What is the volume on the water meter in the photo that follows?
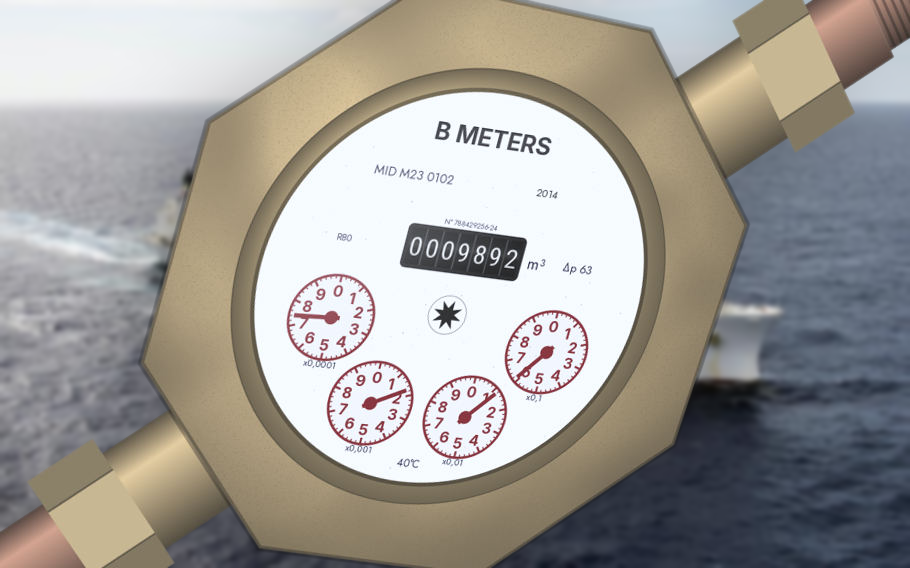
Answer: 9892.6117 m³
